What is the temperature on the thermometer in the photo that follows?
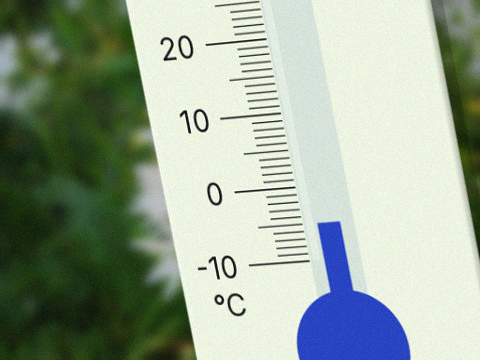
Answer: -5 °C
